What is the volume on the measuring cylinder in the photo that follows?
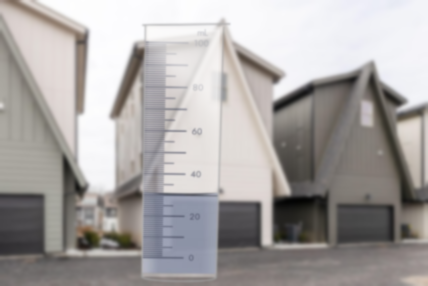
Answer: 30 mL
